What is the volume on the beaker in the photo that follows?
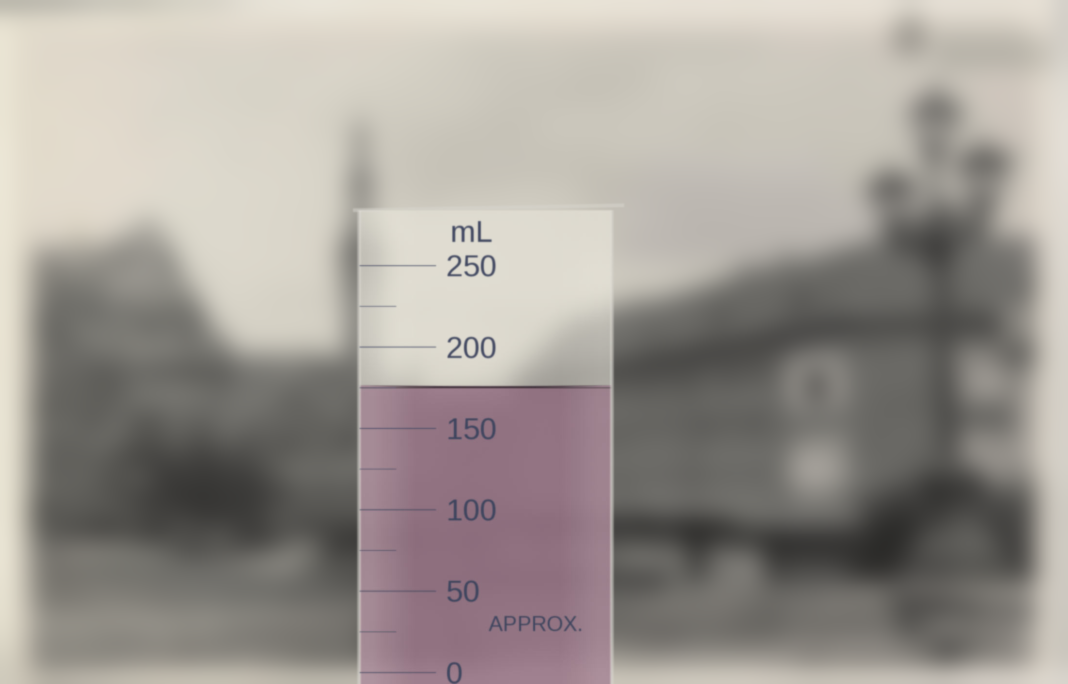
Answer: 175 mL
